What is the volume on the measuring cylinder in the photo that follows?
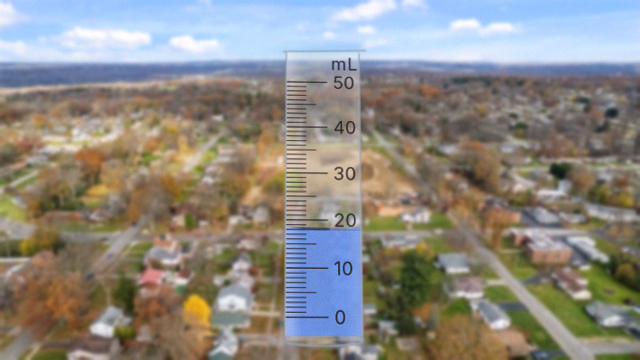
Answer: 18 mL
